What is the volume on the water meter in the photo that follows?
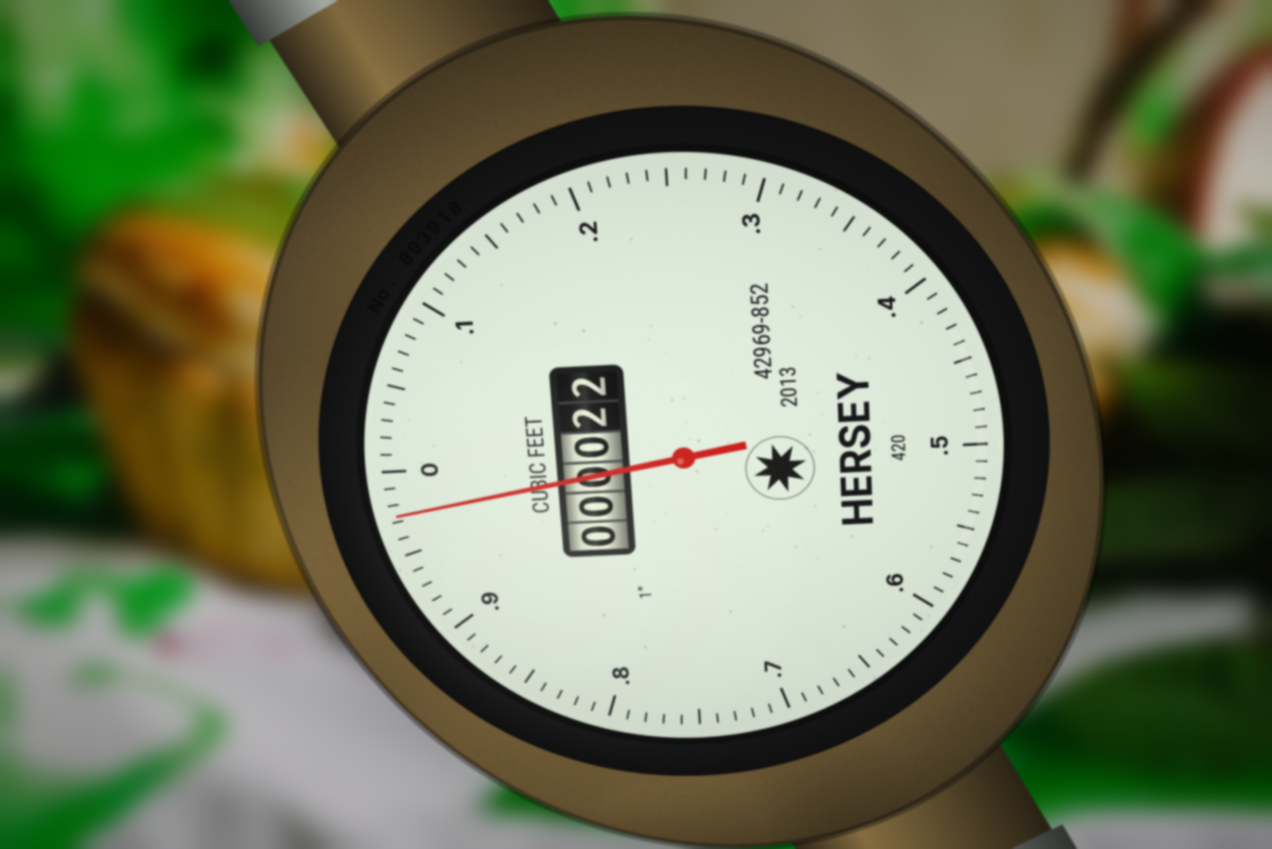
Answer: 21.97 ft³
